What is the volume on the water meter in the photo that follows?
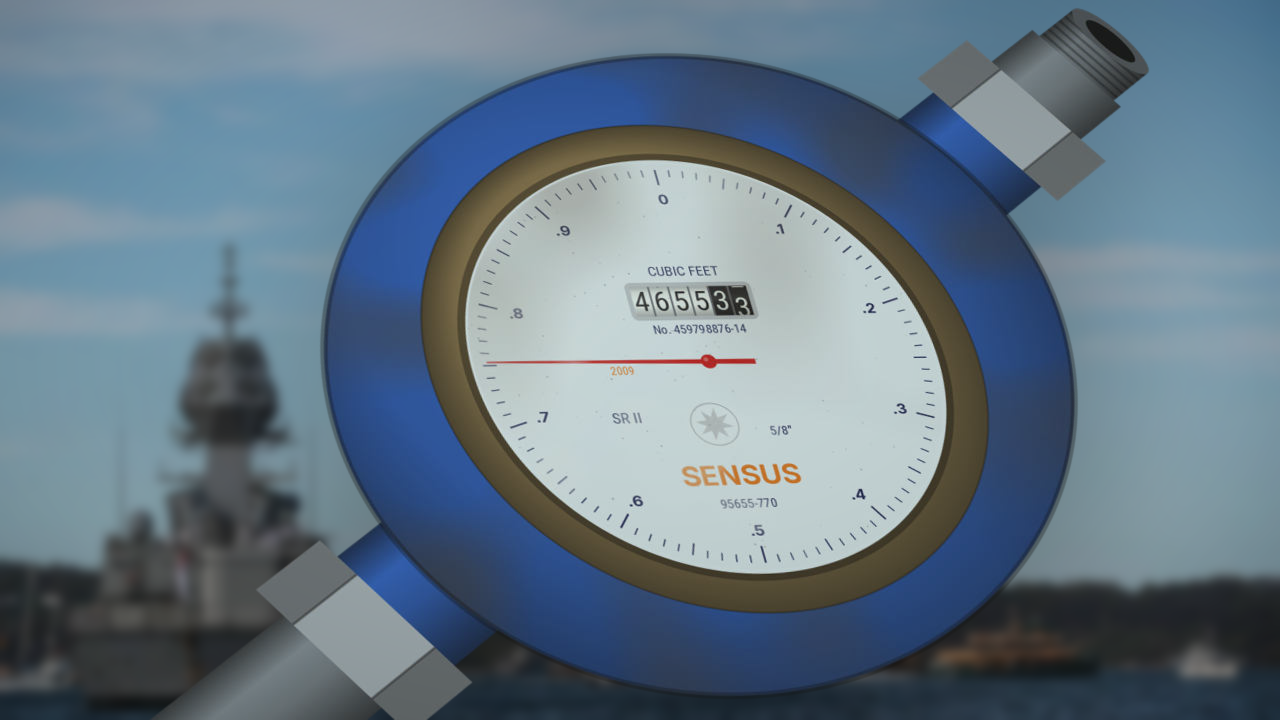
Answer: 465532.75 ft³
